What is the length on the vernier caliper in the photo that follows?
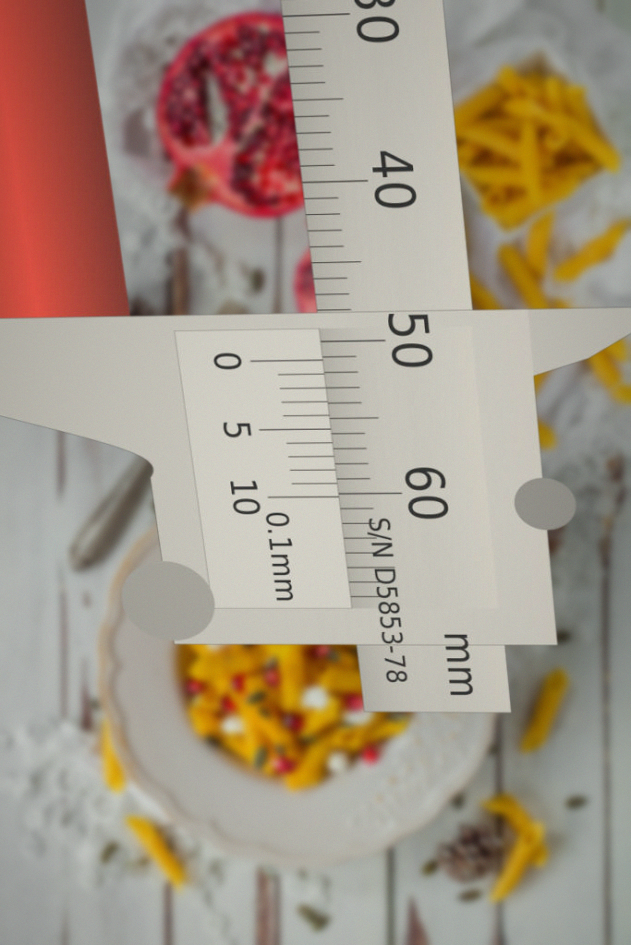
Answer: 51.2 mm
